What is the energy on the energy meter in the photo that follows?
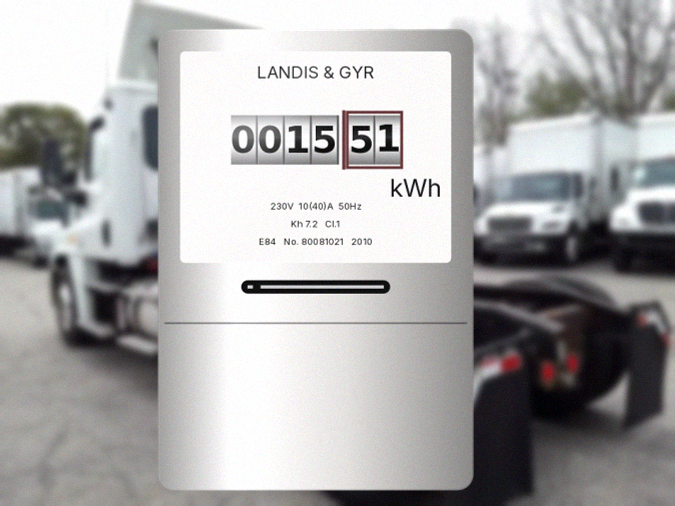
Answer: 15.51 kWh
